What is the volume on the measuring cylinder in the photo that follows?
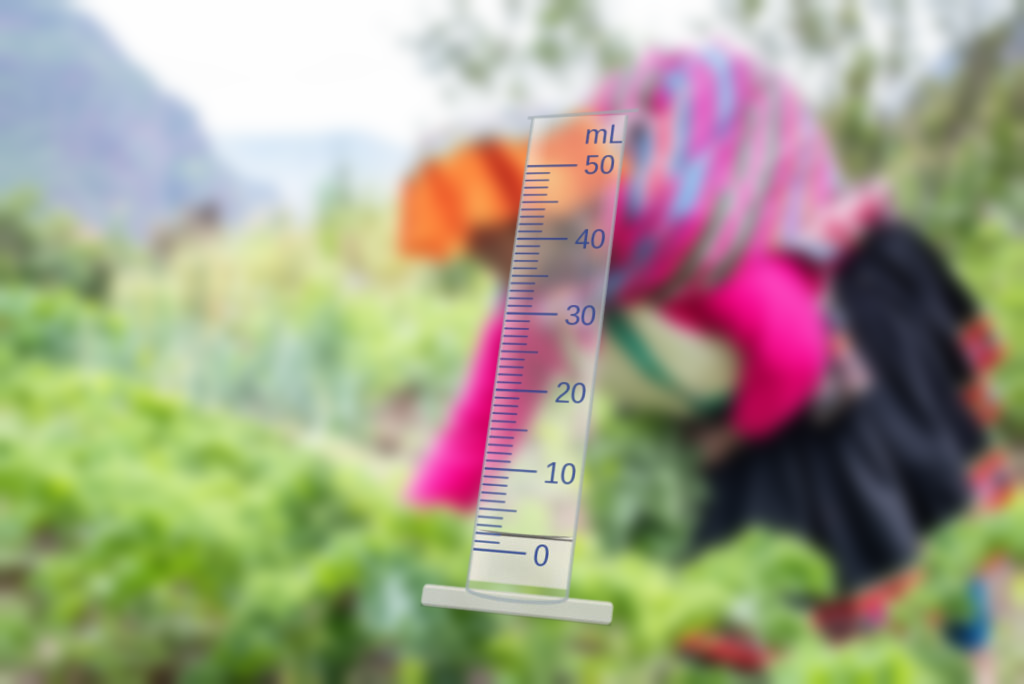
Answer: 2 mL
